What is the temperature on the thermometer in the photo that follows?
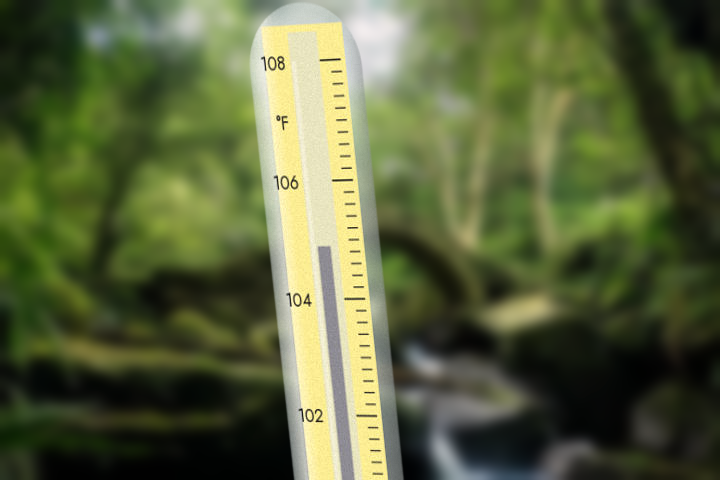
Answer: 104.9 °F
